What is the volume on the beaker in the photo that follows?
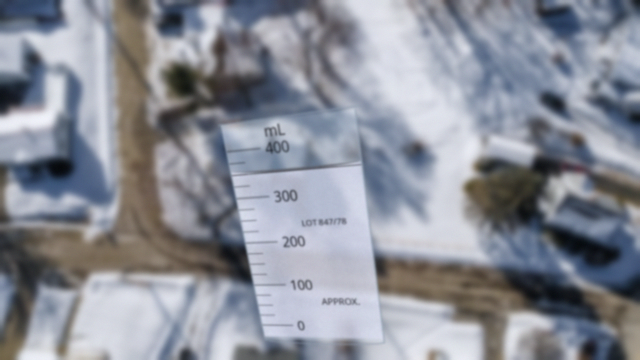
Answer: 350 mL
